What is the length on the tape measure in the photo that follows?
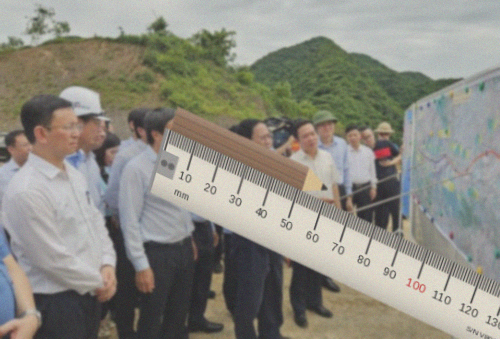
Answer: 60 mm
